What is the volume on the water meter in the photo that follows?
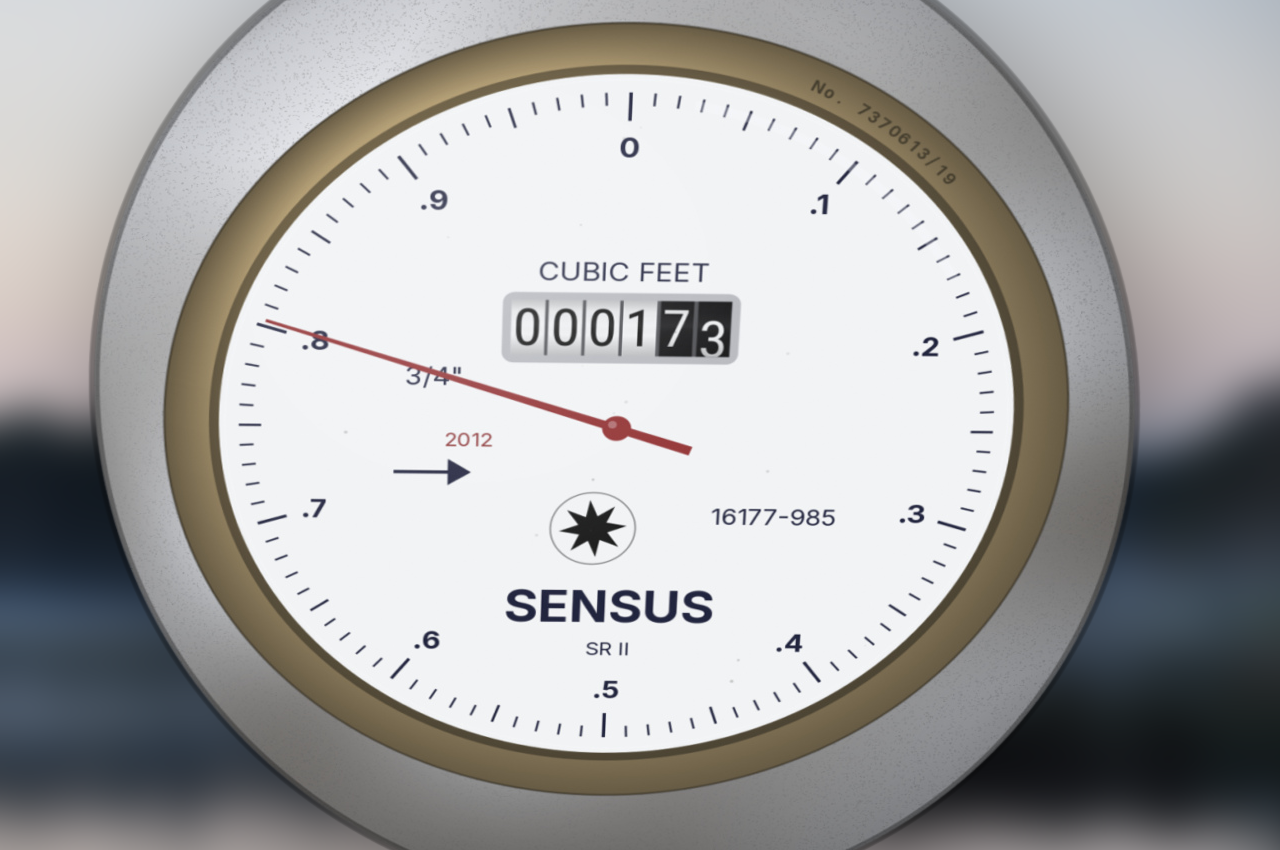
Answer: 172.80 ft³
